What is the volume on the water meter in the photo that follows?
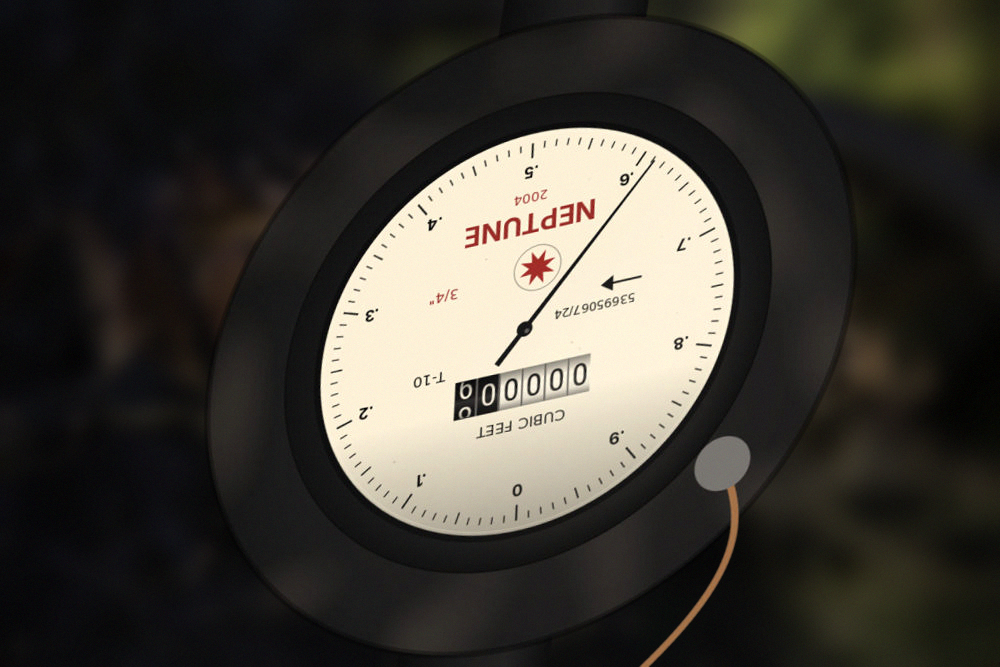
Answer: 8.61 ft³
